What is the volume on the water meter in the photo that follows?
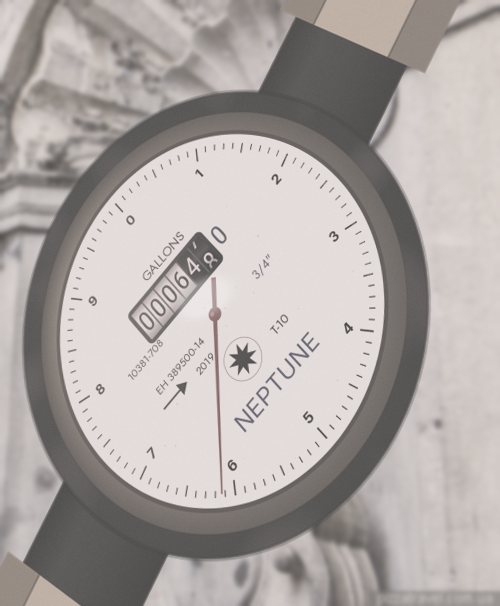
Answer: 6476.1 gal
